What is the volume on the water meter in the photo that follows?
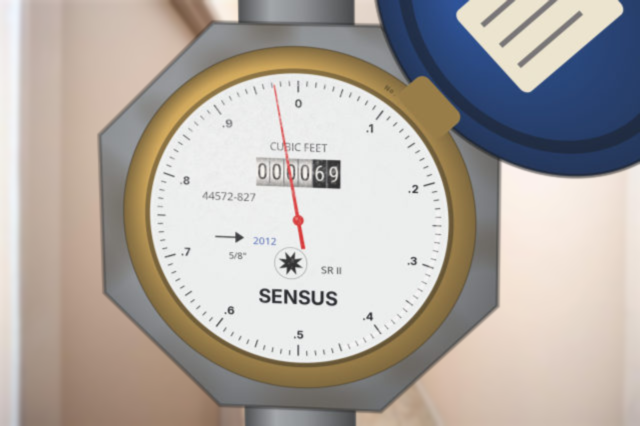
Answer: 68.97 ft³
